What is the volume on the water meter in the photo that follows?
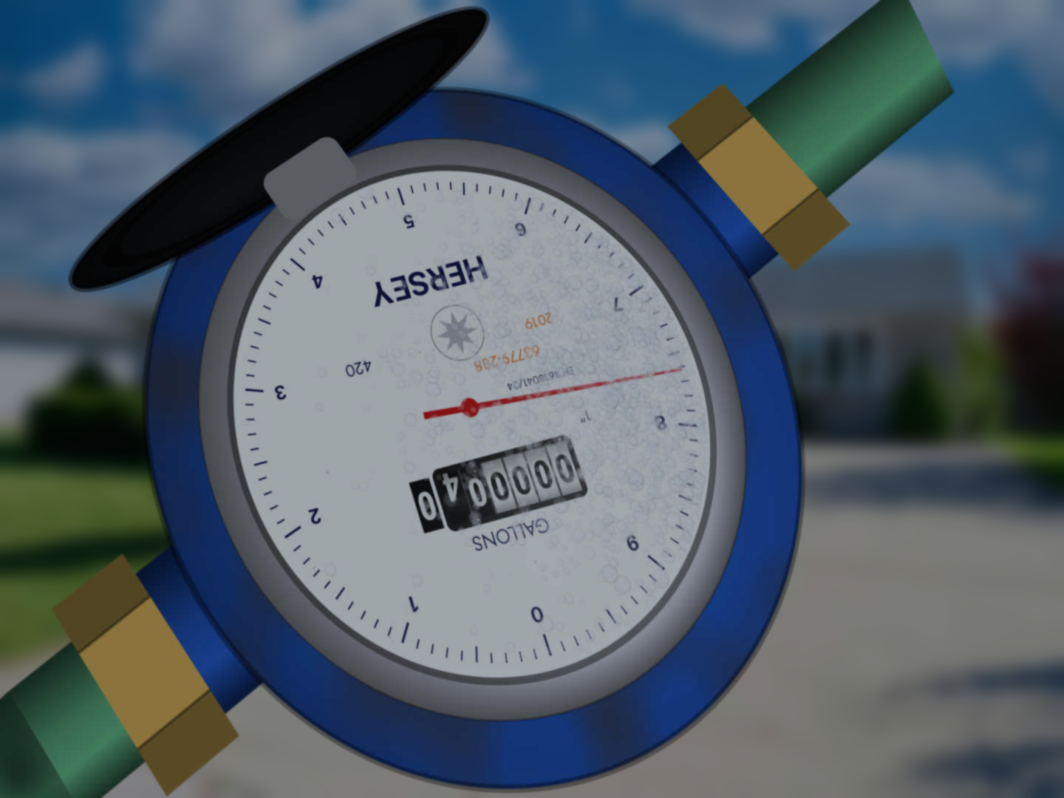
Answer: 37.6 gal
